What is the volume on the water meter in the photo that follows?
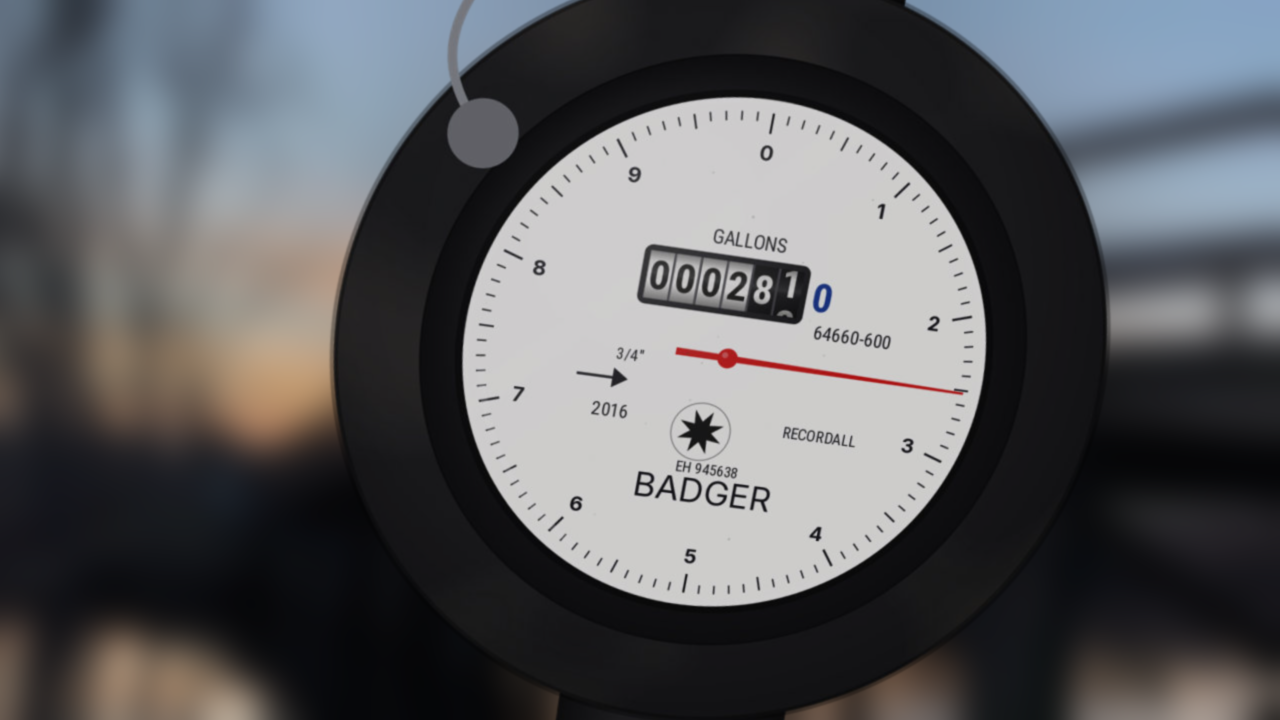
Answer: 2812.5 gal
